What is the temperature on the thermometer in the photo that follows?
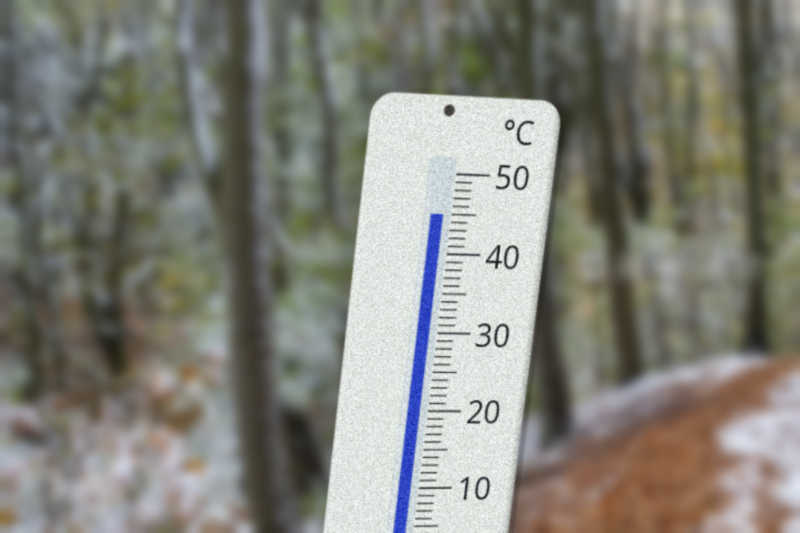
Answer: 45 °C
